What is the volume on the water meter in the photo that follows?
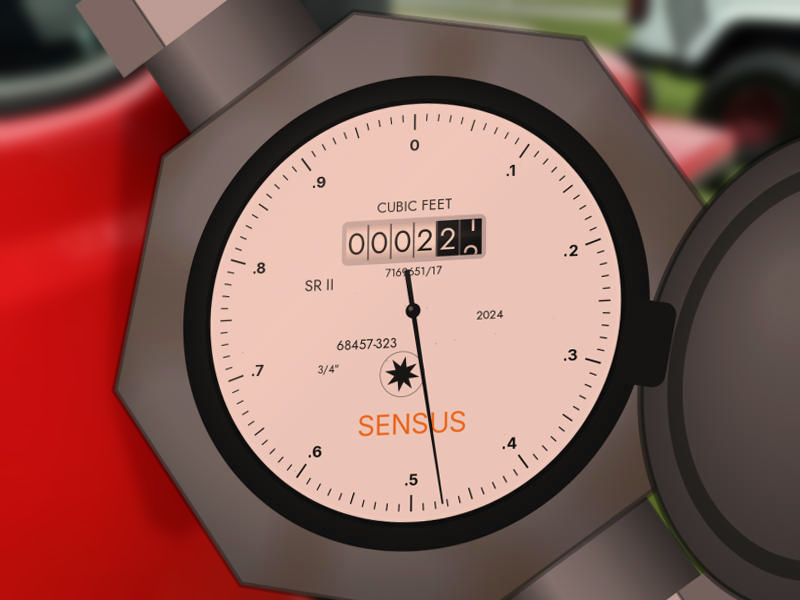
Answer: 221.47 ft³
